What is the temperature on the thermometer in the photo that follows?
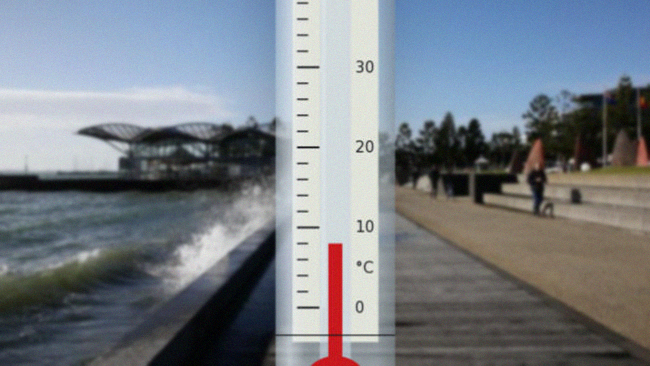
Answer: 8 °C
